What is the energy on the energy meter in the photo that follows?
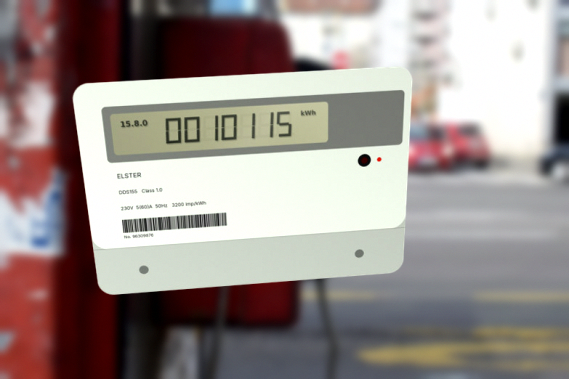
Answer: 10115 kWh
